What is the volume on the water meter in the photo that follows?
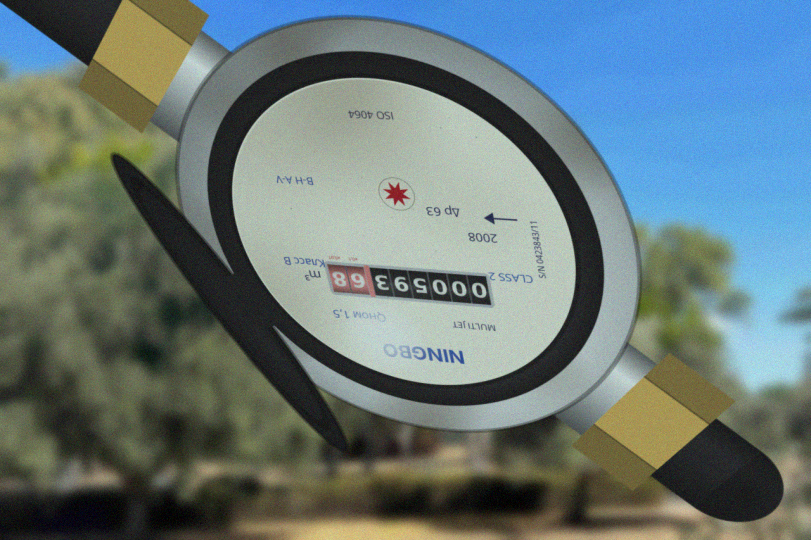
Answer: 593.68 m³
